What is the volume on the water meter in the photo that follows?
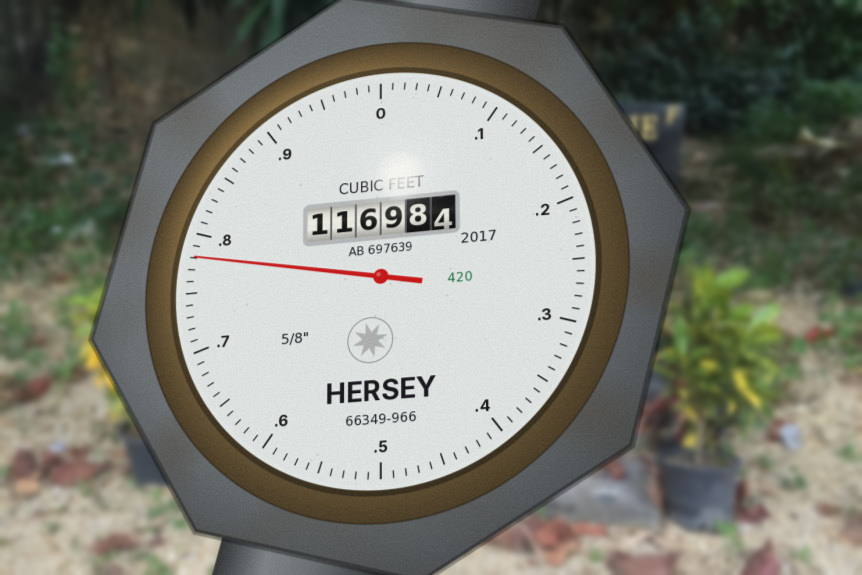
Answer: 116983.78 ft³
